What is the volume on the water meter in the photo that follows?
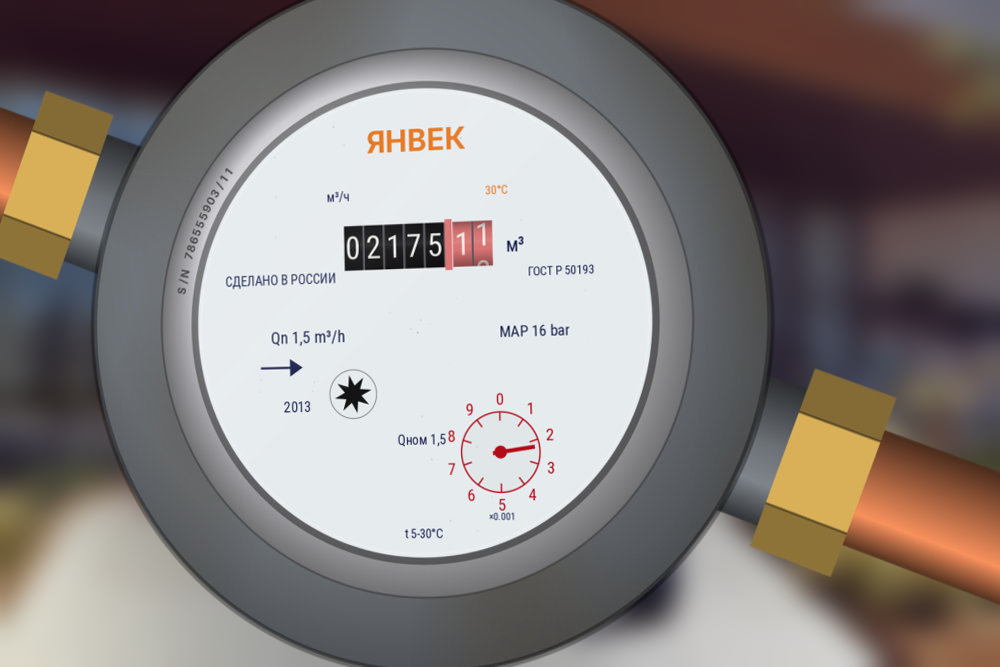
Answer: 2175.112 m³
